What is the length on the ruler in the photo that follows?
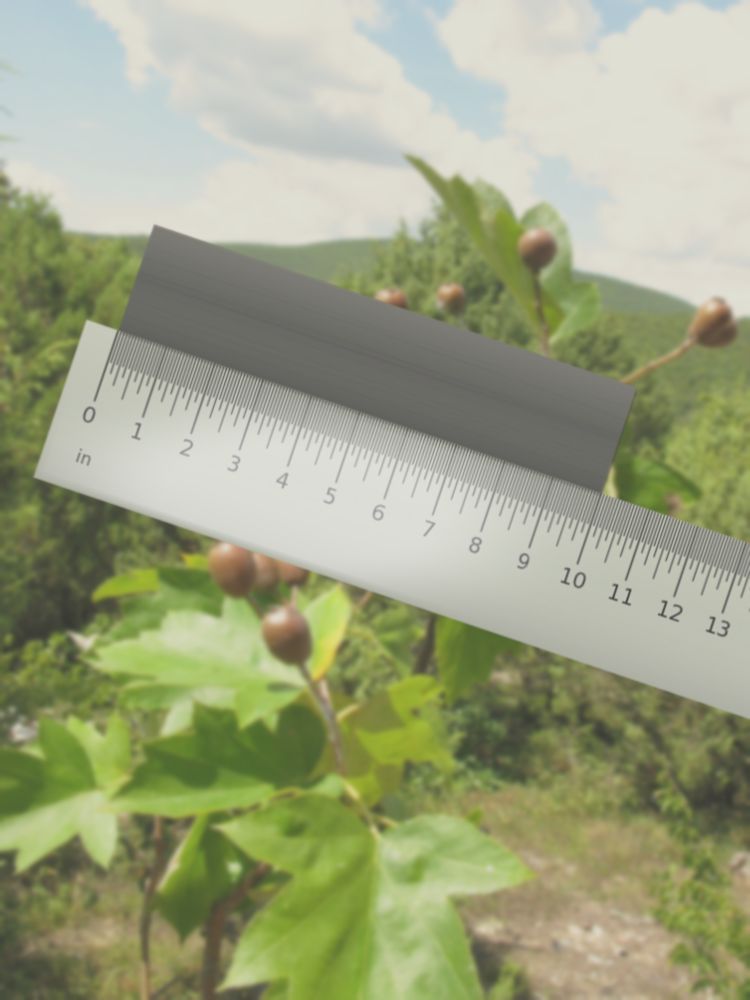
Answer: 10 in
